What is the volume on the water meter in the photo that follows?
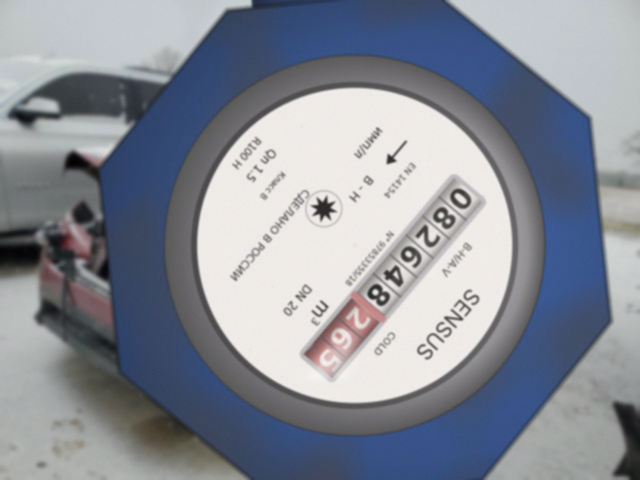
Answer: 82648.265 m³
